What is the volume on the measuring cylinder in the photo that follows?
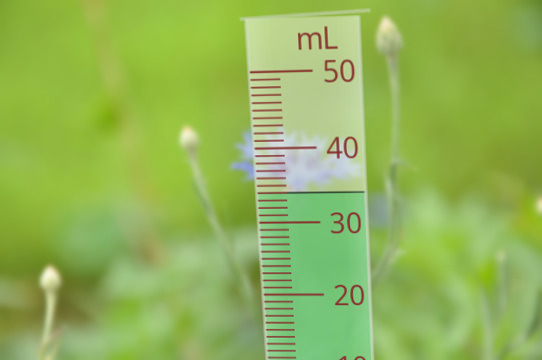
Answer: 34 mL
